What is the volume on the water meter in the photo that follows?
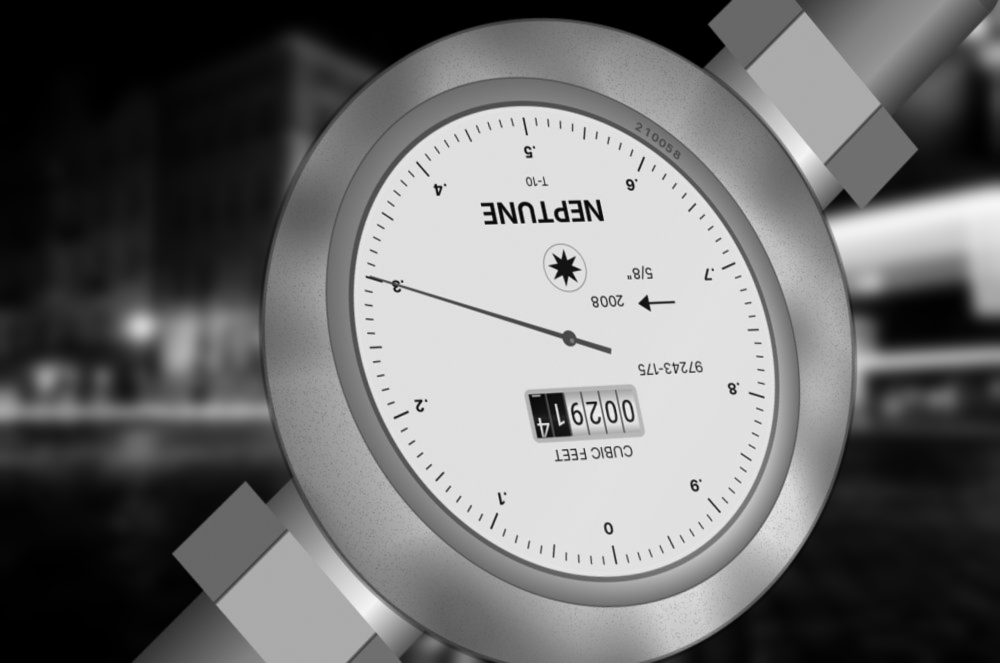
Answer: 2914.30 ft³
